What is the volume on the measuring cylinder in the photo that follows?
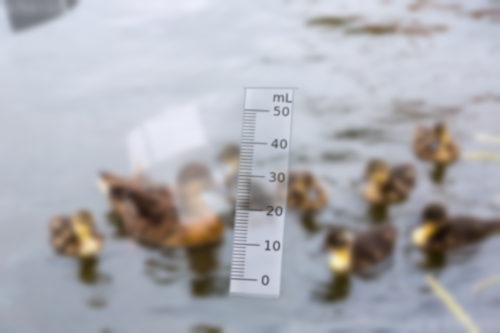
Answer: 20 mL
